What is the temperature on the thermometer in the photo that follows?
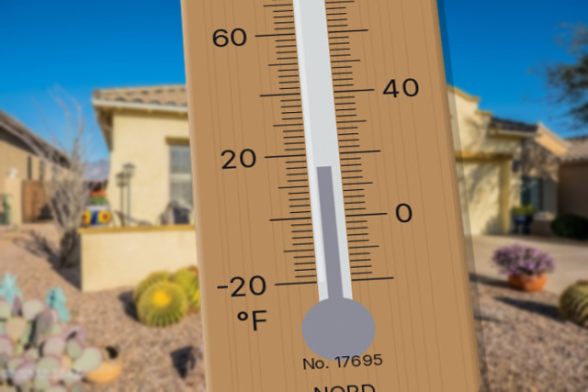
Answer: 16 °F
